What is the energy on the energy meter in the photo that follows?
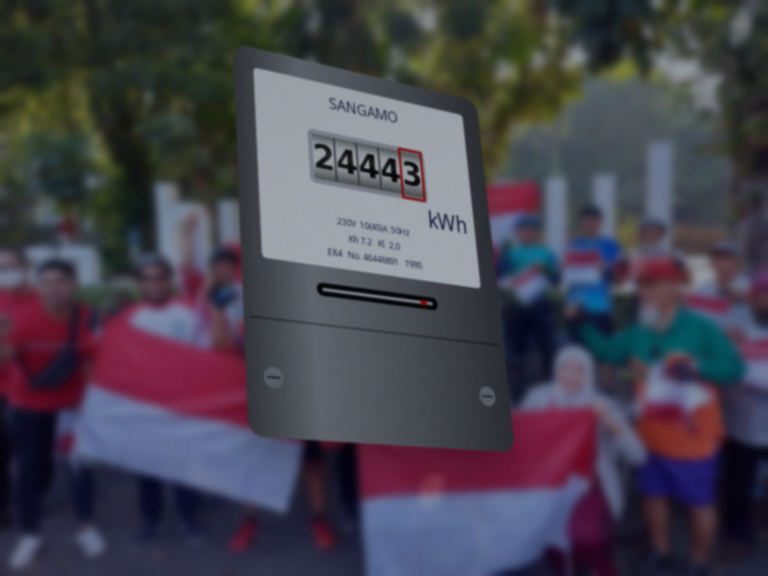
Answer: 2444.3 kWh
